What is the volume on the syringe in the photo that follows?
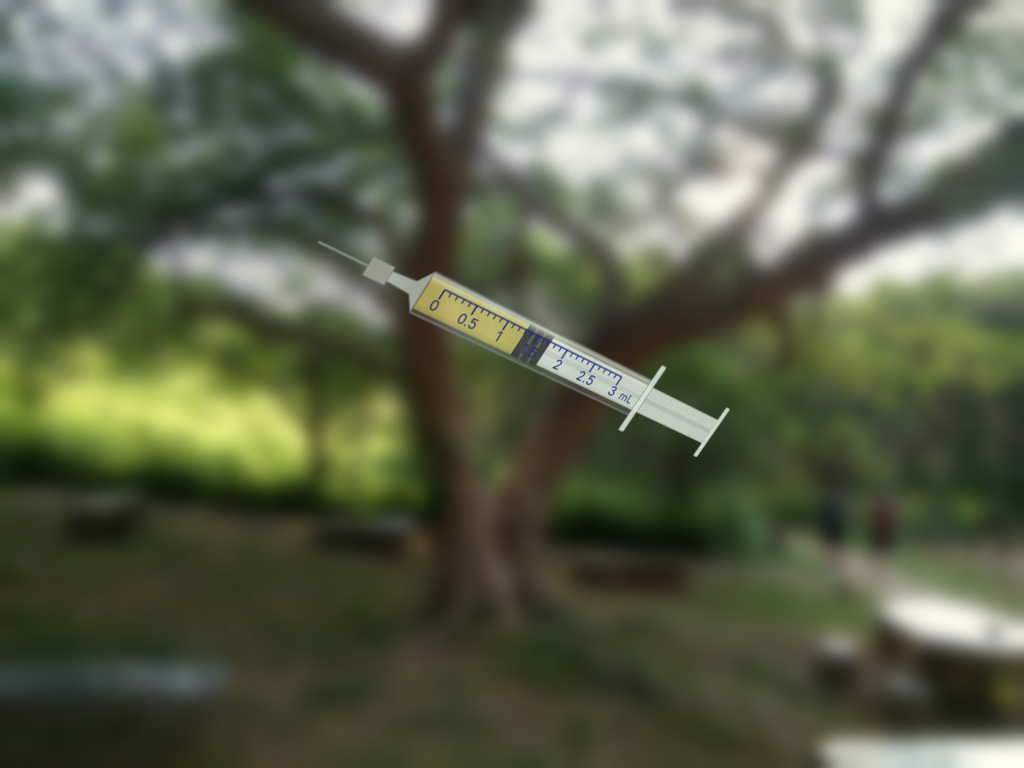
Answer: 1.3 mL
